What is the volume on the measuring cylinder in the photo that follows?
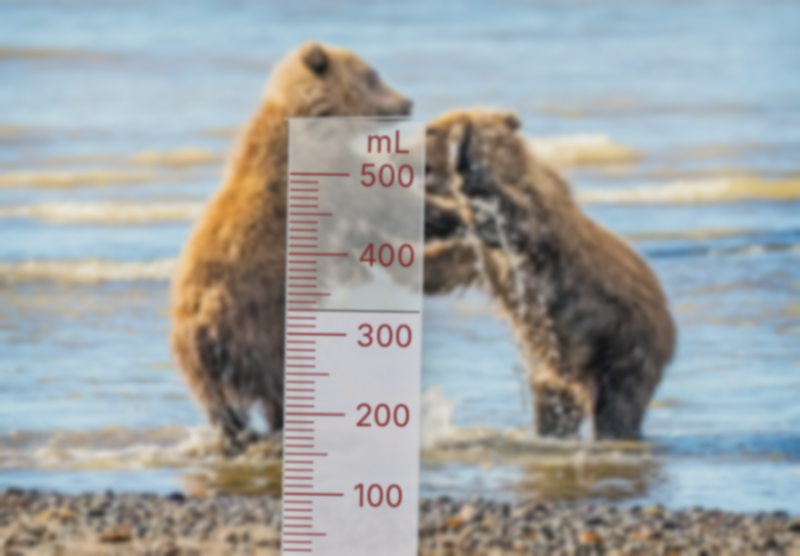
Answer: 330 mL
